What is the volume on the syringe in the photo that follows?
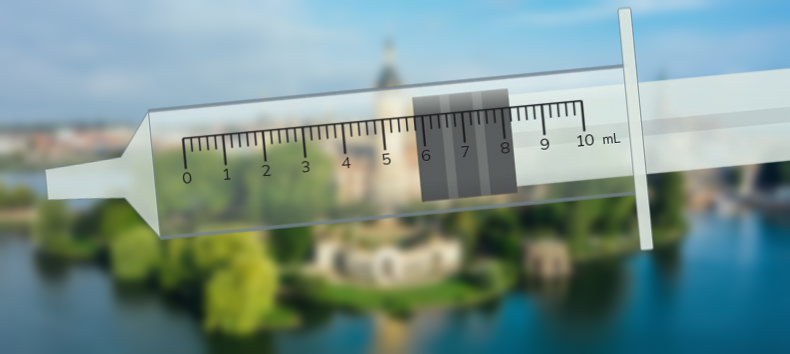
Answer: 5.8 mL
